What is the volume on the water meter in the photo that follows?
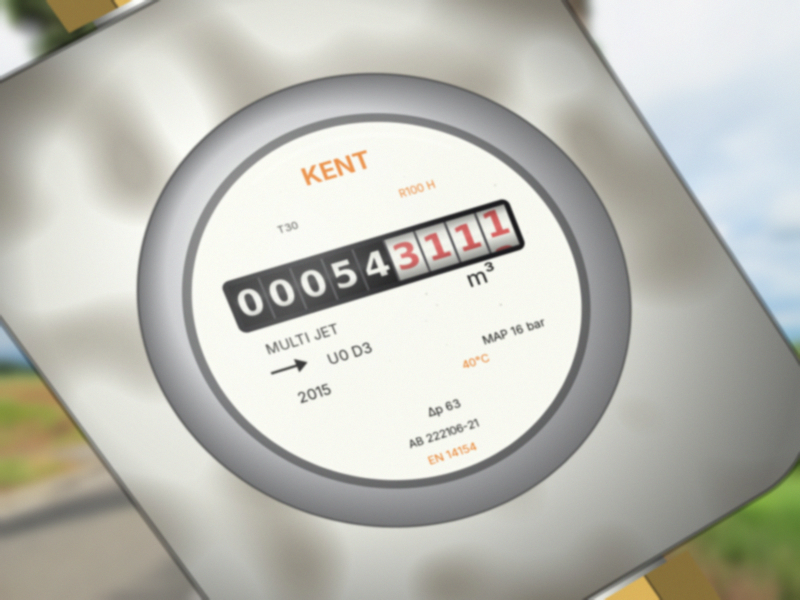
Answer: 54.3111 m³
